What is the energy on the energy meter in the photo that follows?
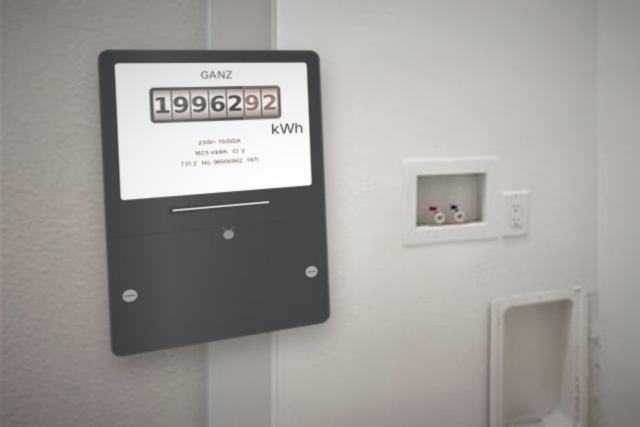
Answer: 19962.92 kWh
